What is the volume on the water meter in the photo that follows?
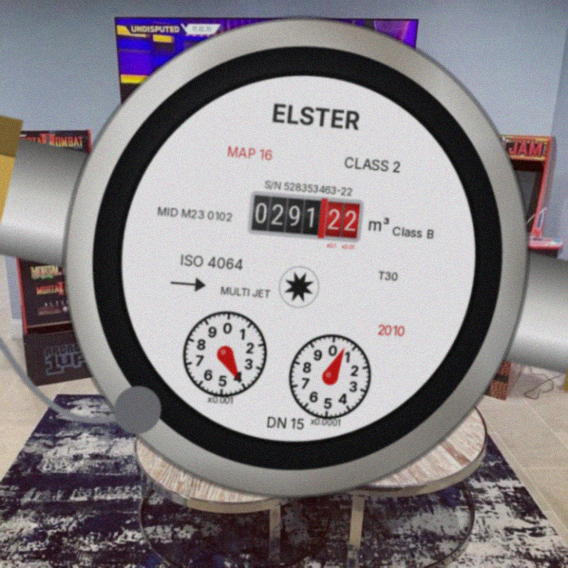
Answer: 291.2240 m³
